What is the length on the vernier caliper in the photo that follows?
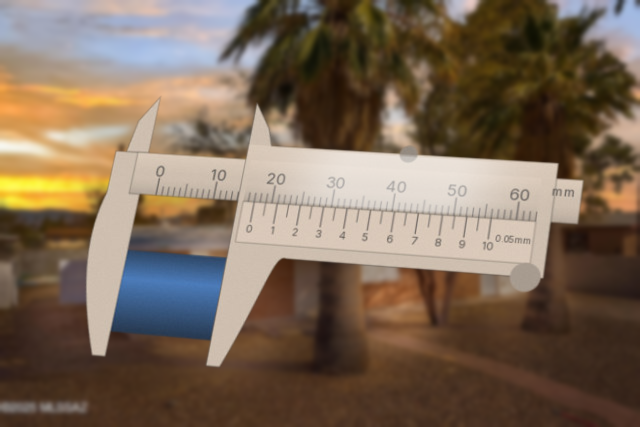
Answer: 17.0 mm
